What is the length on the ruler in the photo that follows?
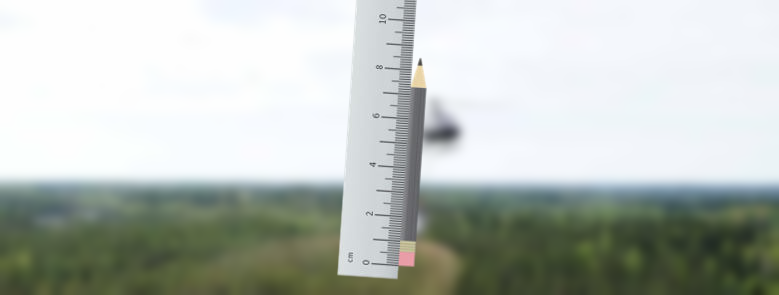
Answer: 8.5 cm
